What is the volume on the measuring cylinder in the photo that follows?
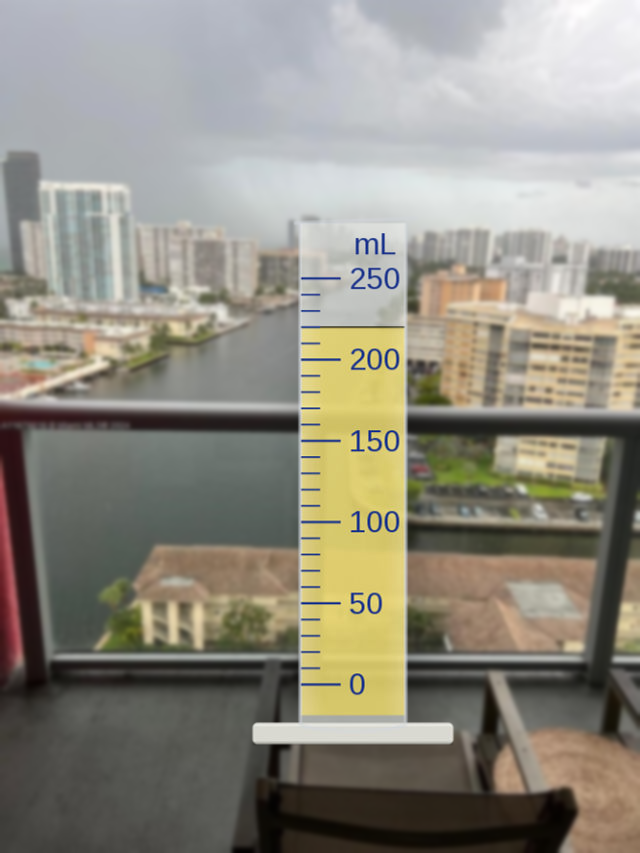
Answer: 220 mL
